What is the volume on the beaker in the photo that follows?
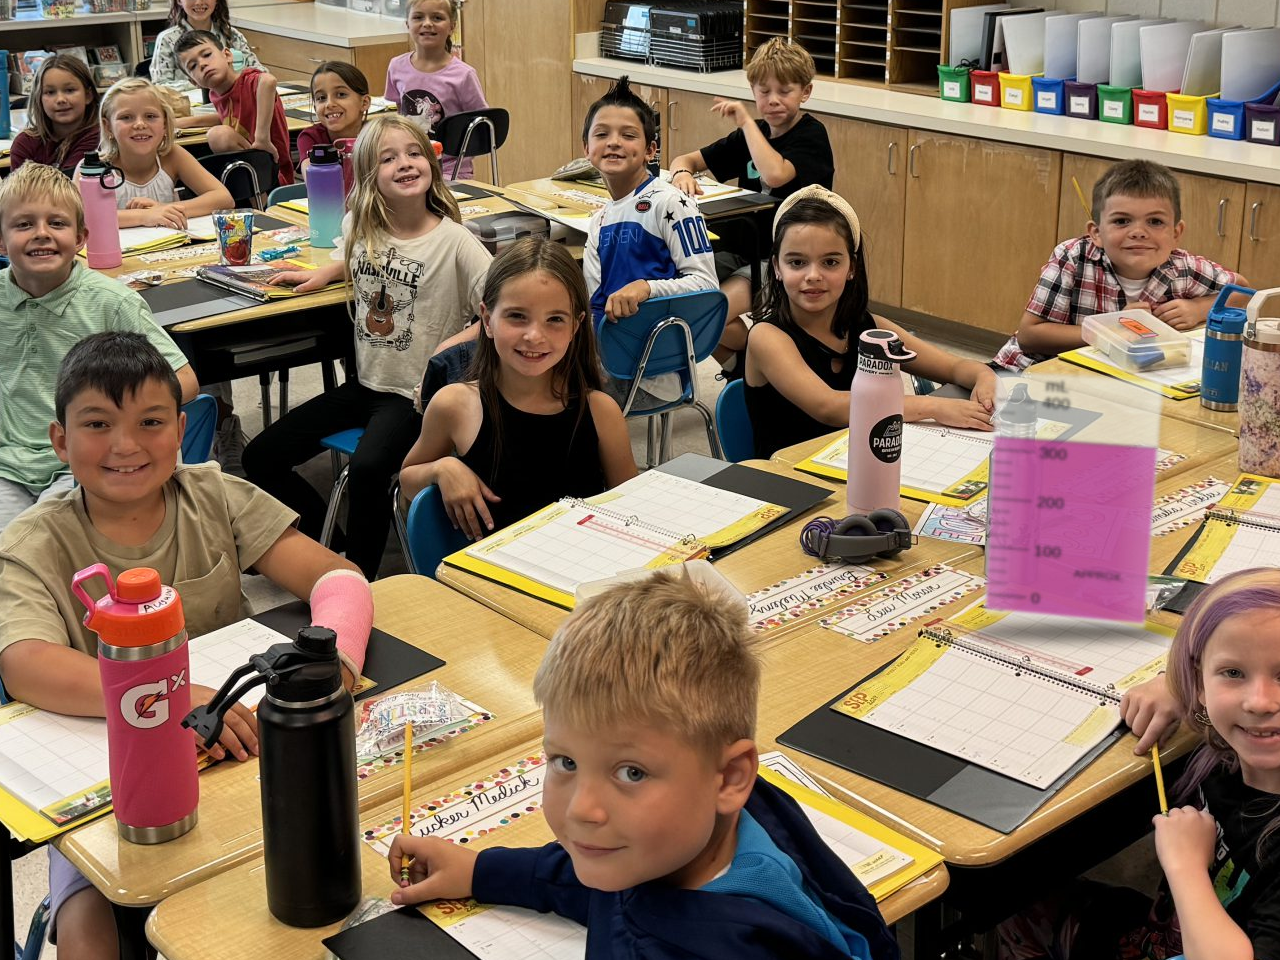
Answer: 325 mL
